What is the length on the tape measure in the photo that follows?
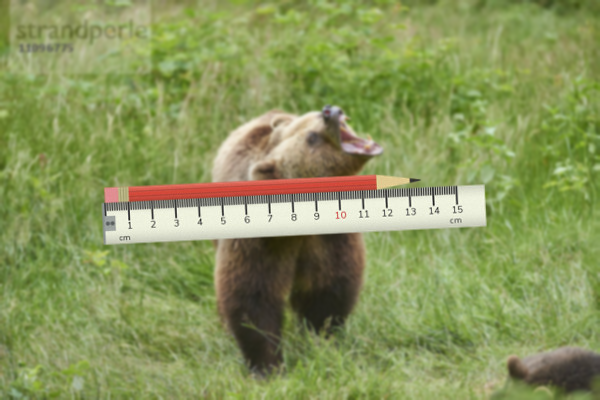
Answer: 13.5 cm
